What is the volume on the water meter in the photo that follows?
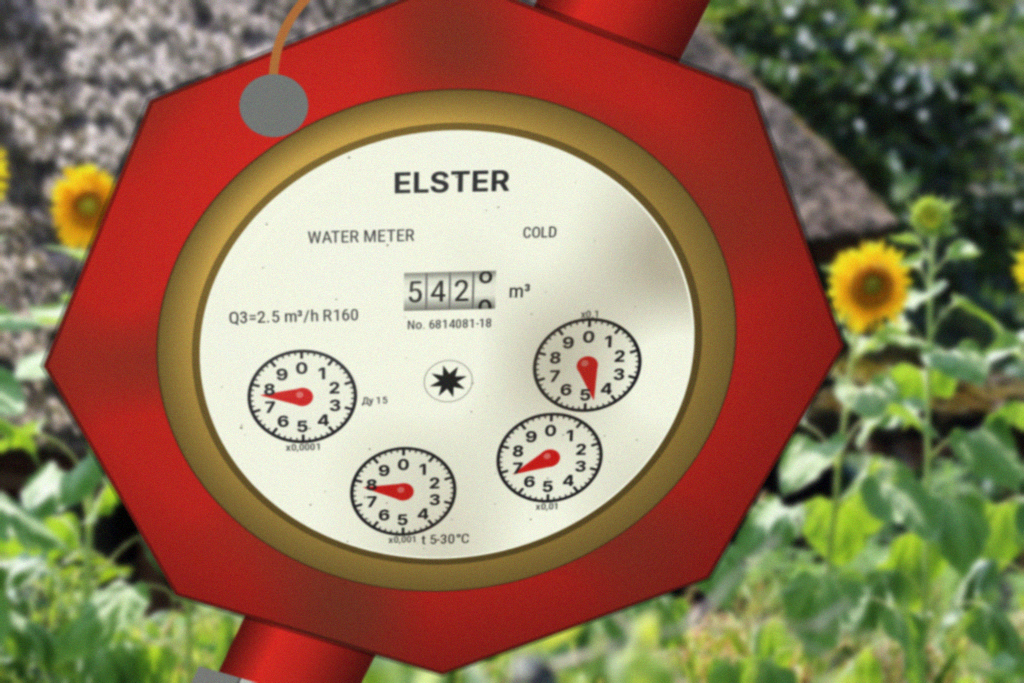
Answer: 5428.4677 m³
